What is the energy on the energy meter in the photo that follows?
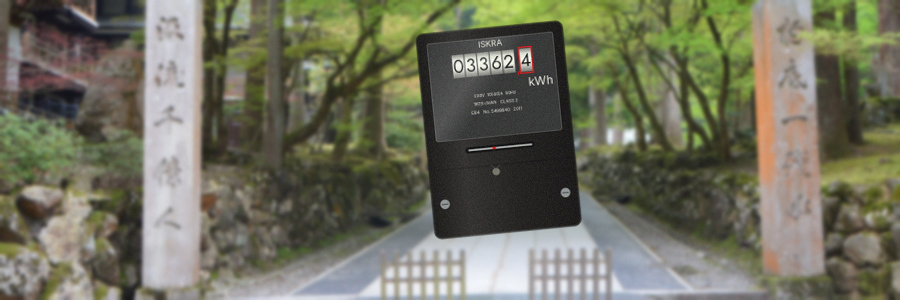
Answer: 3362.4 kWh
